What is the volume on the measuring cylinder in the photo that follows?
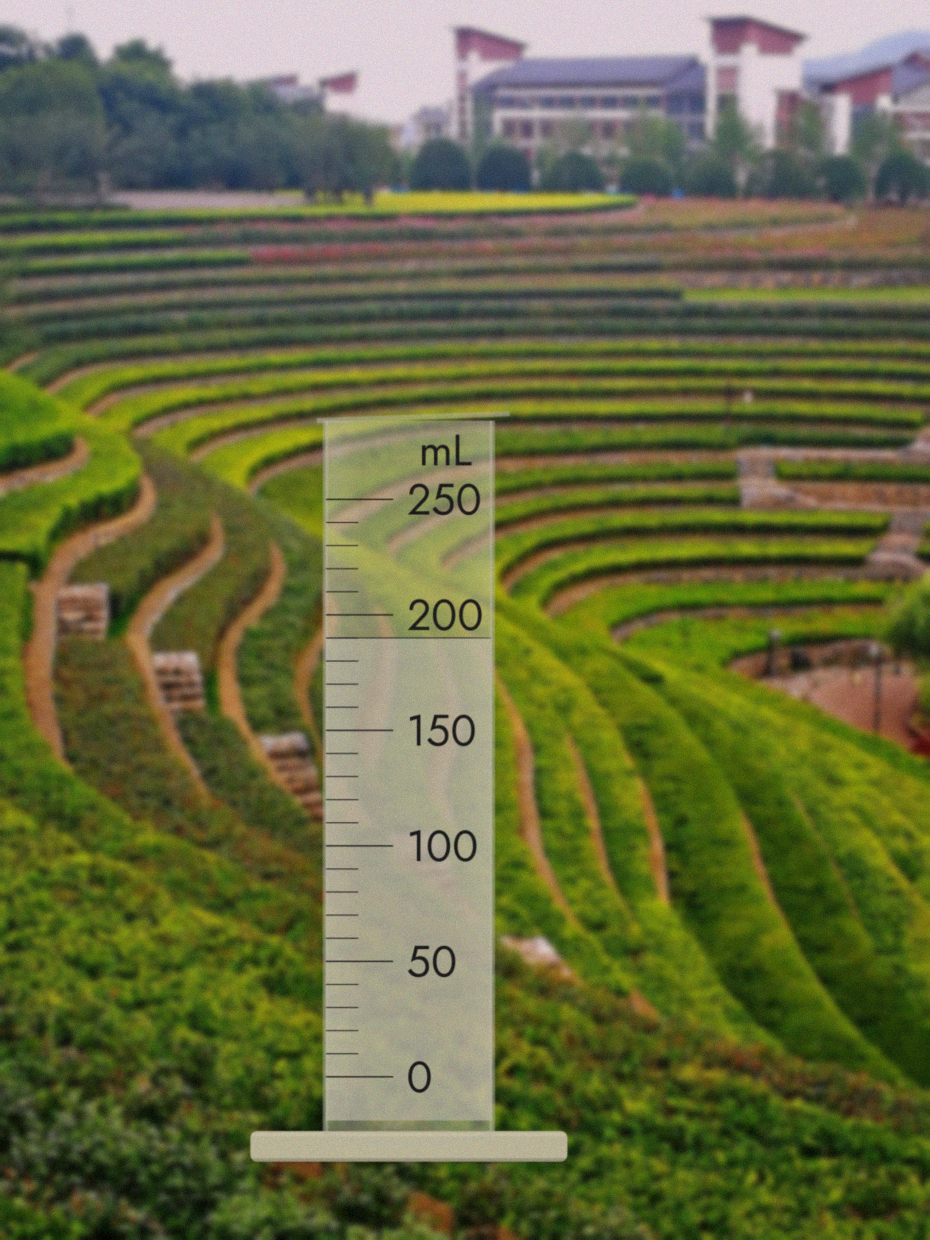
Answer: 190 mL
